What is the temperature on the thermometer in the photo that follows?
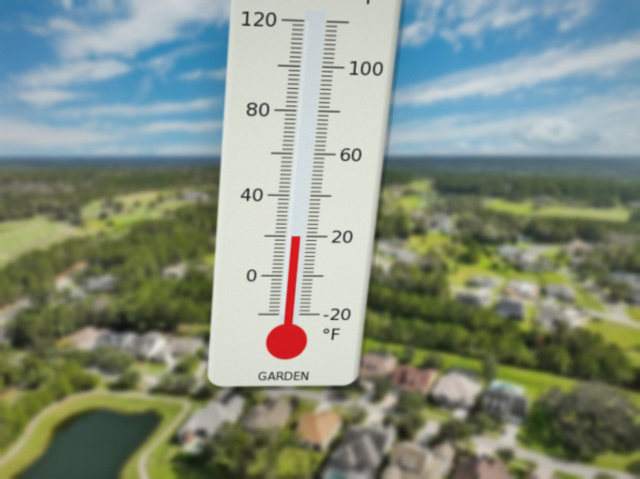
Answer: 20 °F
